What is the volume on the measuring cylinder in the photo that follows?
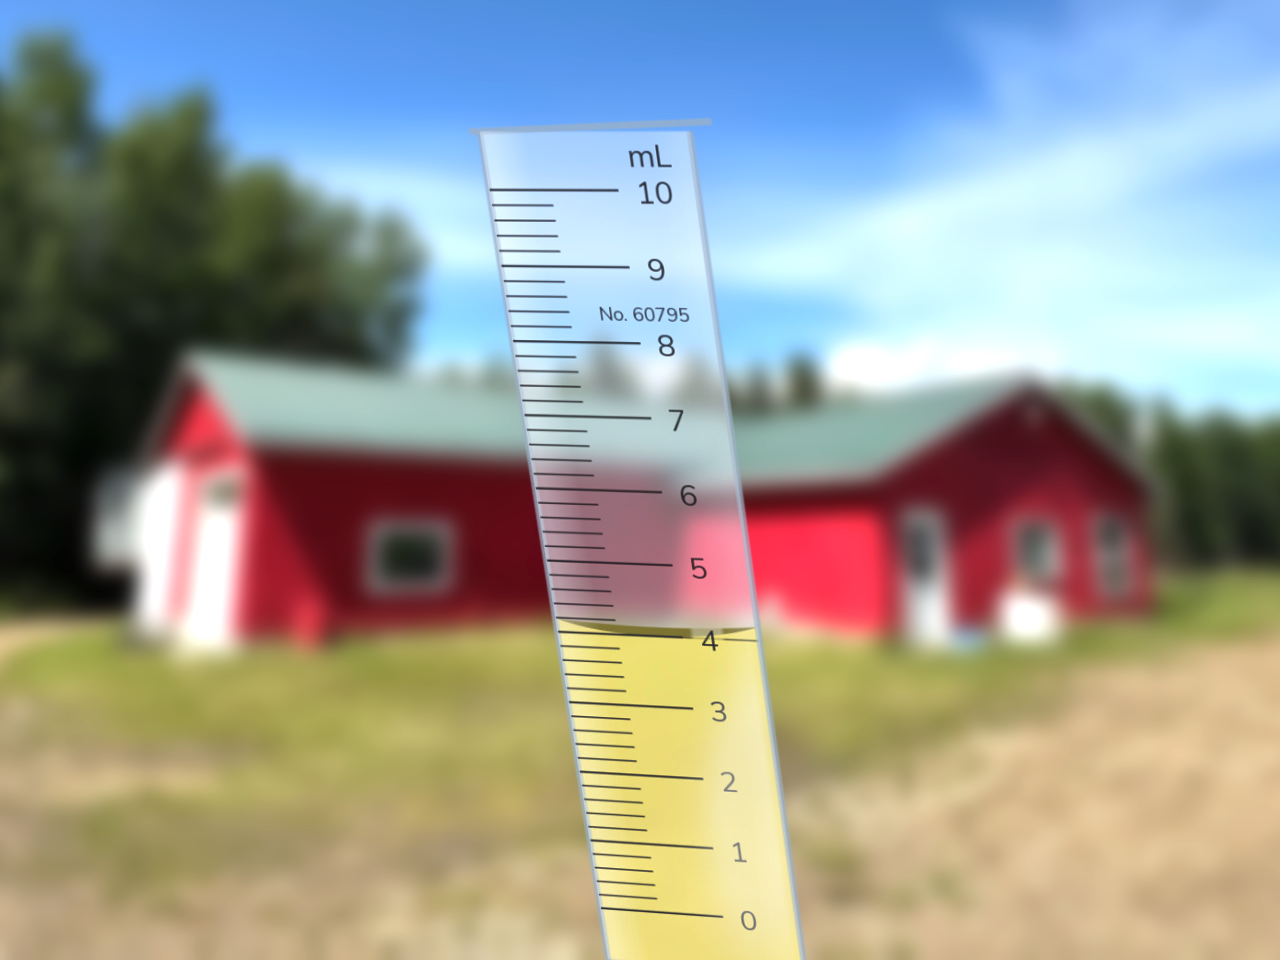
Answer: 4 mL
